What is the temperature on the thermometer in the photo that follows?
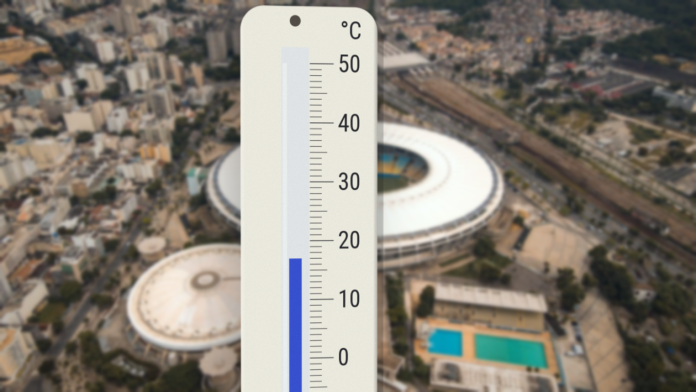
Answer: 17 °C
